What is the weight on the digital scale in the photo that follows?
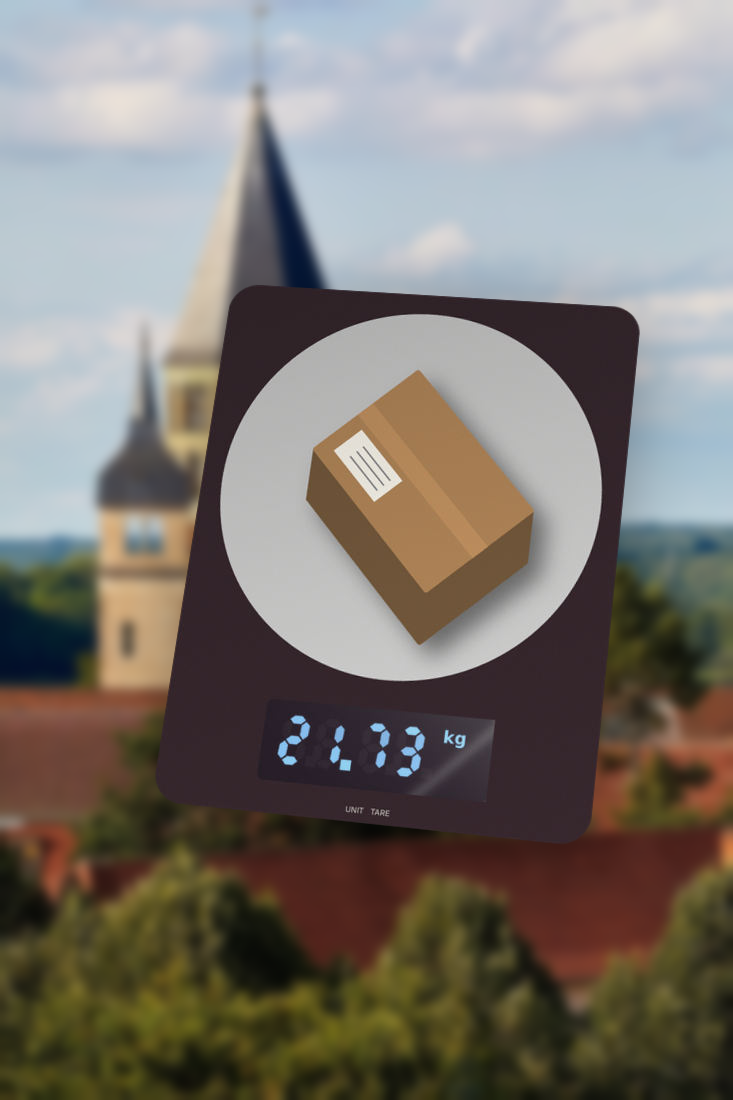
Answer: 21.73 kg
